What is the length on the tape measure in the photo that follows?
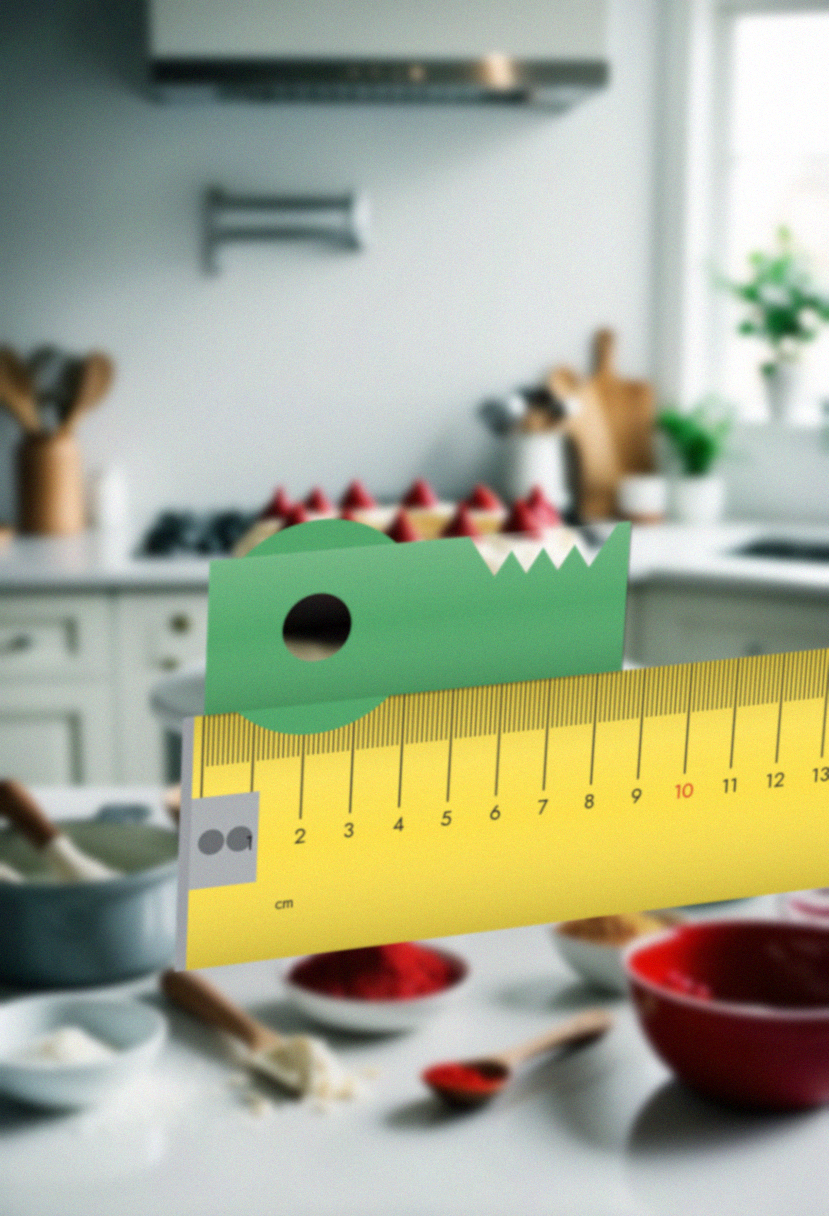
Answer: 8.5 cm
